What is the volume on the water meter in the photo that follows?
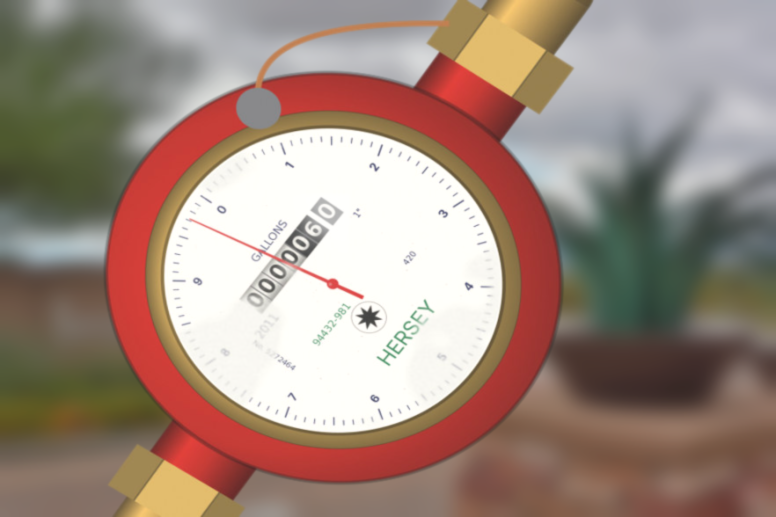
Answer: 59.7 gal
